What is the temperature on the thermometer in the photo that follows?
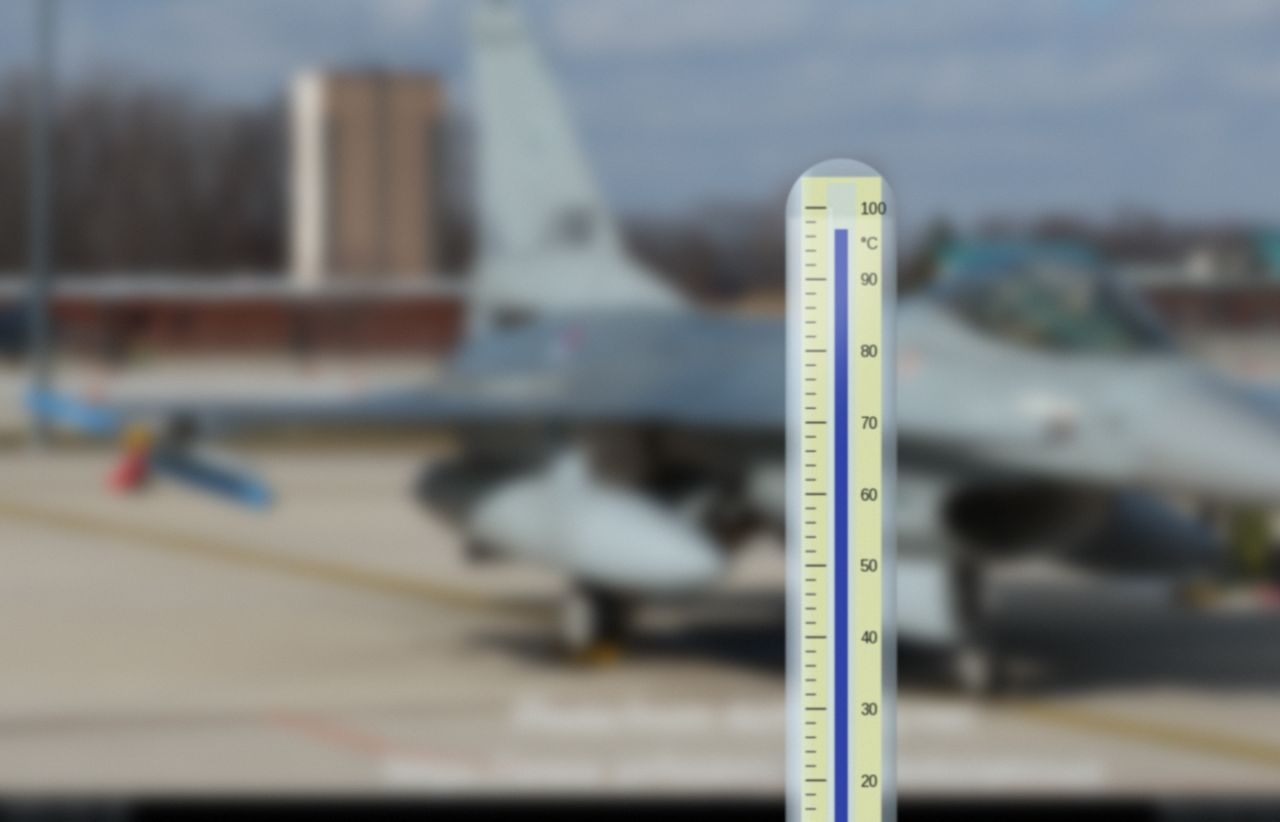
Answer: 97 °C
